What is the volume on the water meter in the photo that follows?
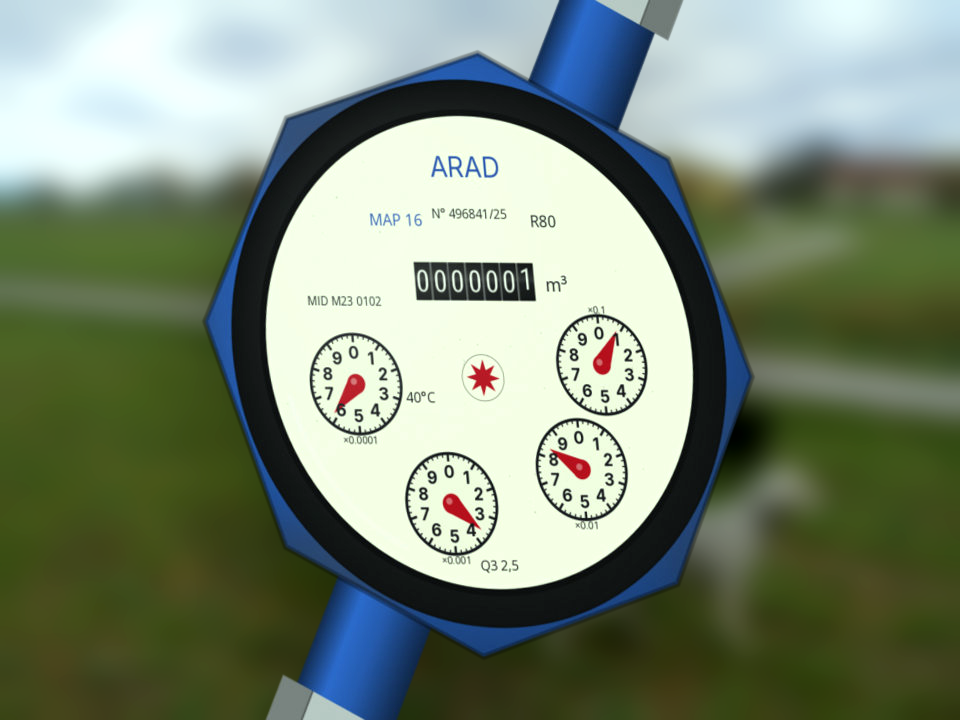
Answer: 1.0836 m³
